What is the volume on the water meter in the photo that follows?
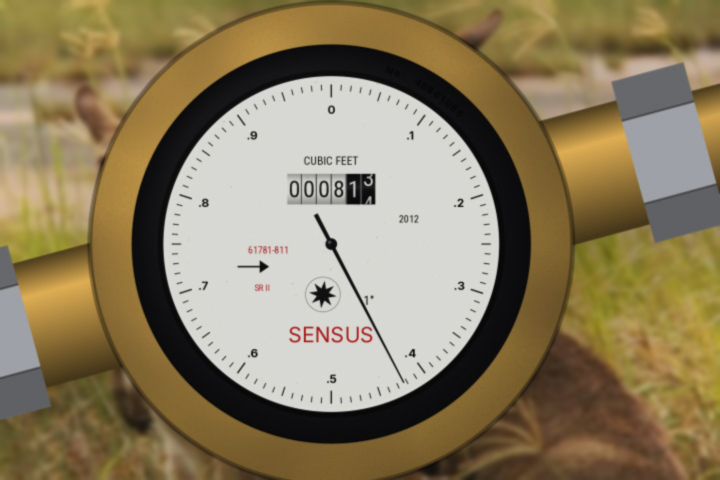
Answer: 813.42 ft³
